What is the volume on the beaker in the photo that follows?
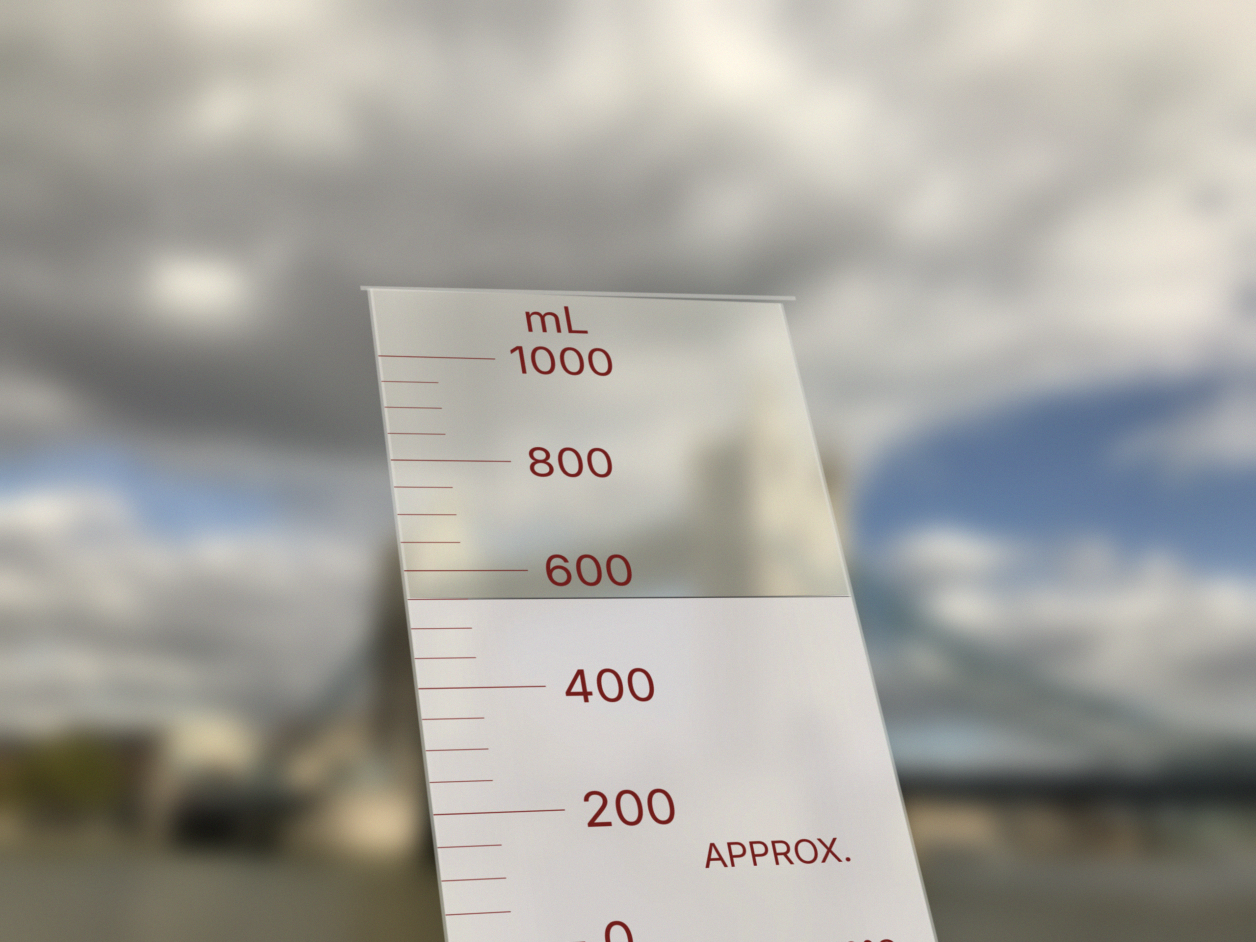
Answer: 550 mL
